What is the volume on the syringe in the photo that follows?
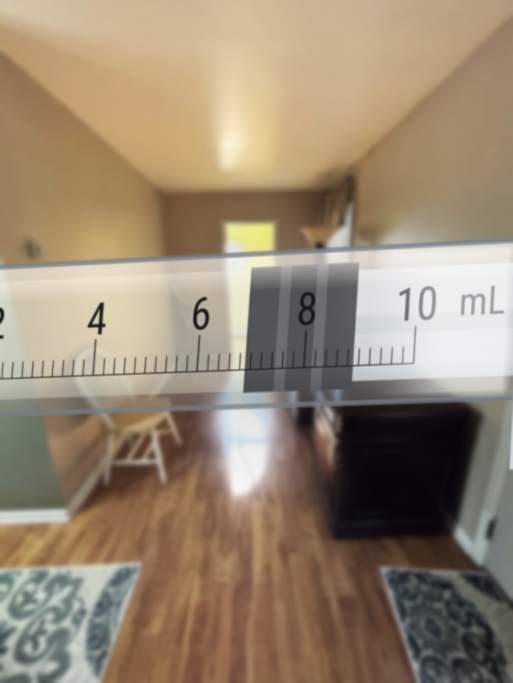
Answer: 6.9 mL
